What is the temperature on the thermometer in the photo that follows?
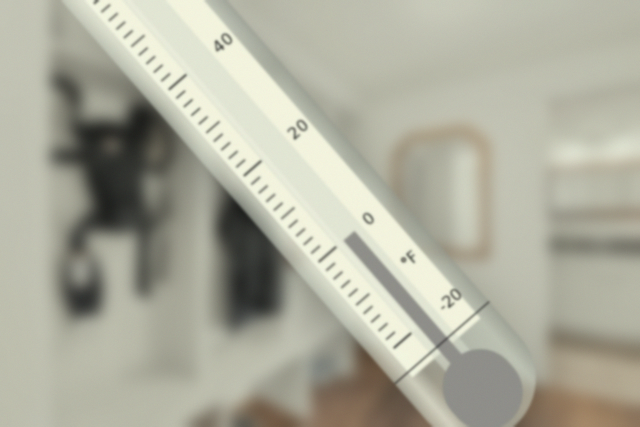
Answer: 0 °F
